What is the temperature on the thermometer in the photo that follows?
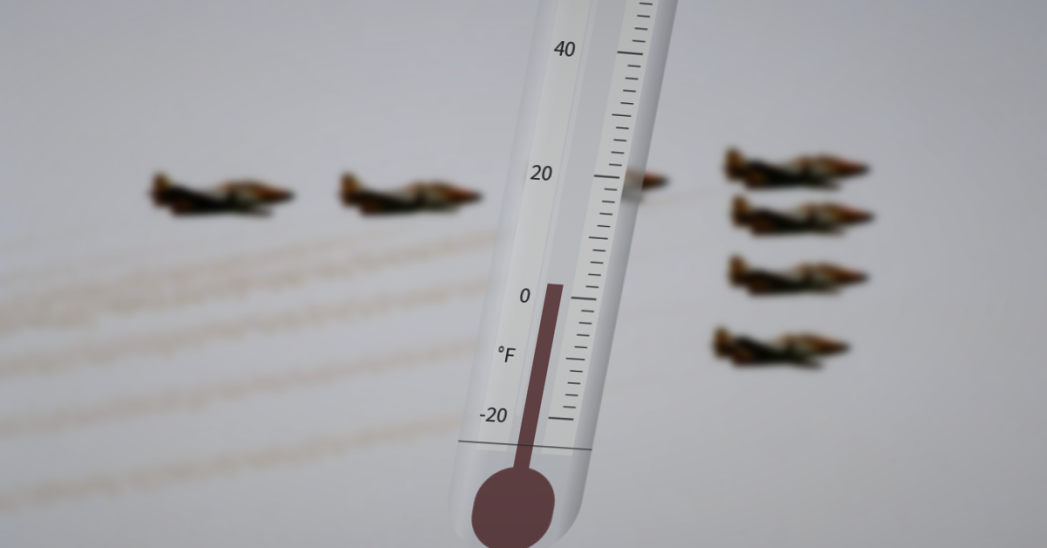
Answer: 2 °F
